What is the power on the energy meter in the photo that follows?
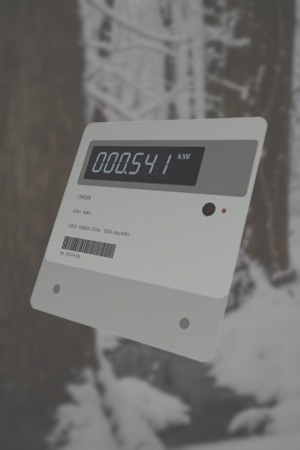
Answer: 0.541 kW
